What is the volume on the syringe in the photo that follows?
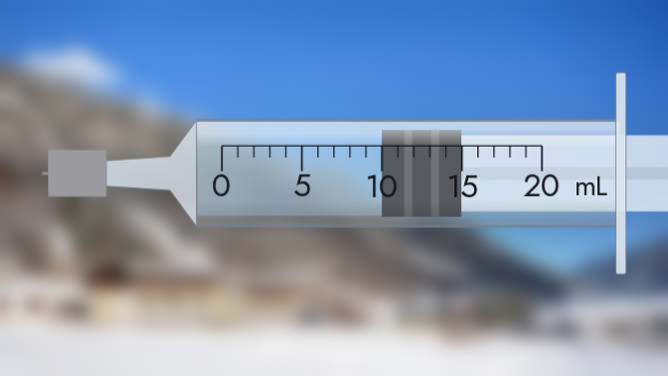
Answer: 10 mL
